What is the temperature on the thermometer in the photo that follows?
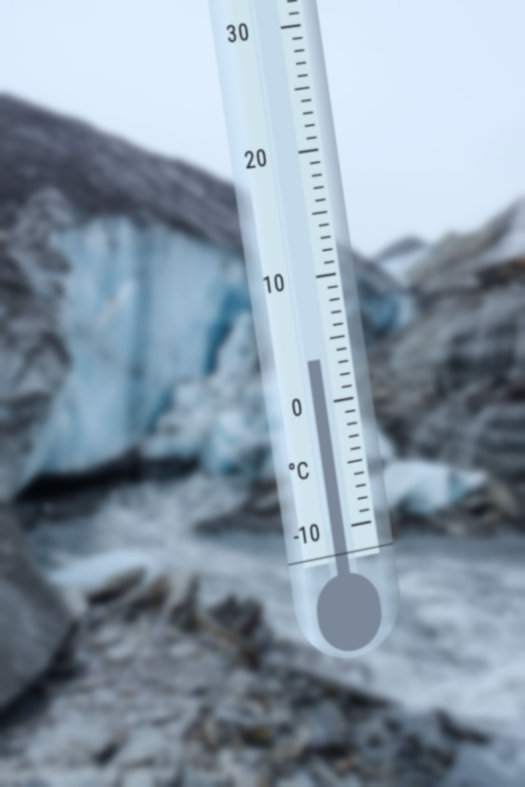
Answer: 3.5 °C
